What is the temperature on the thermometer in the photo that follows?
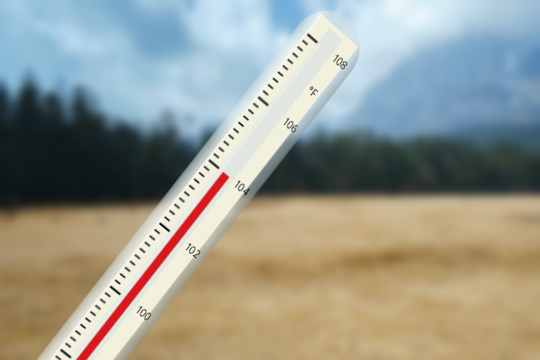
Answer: 104 °F
